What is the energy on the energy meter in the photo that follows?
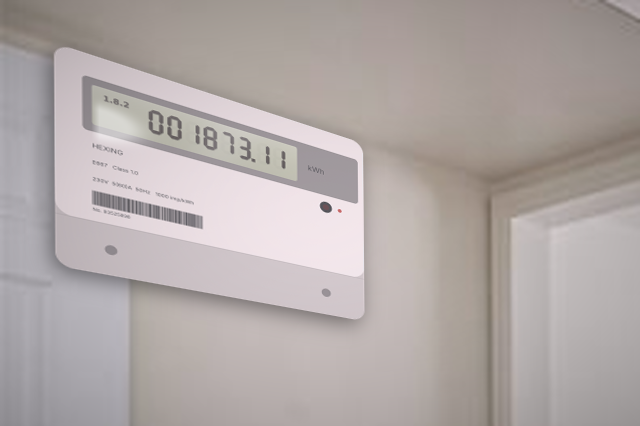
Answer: 1873.11 kWh
